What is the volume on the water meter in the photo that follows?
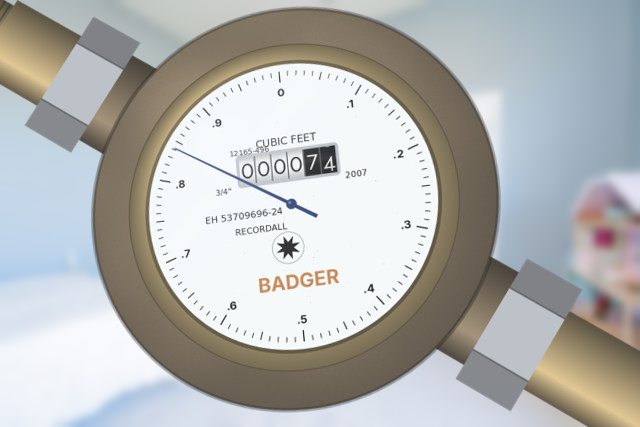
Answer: 73.84 ft³
